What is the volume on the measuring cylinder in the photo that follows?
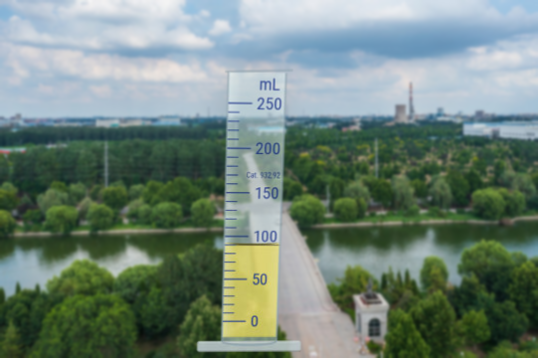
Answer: 90 mL
